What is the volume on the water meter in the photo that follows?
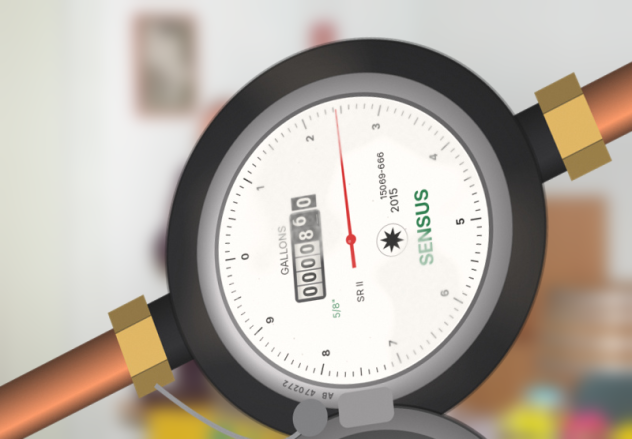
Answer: 862.4 gal
